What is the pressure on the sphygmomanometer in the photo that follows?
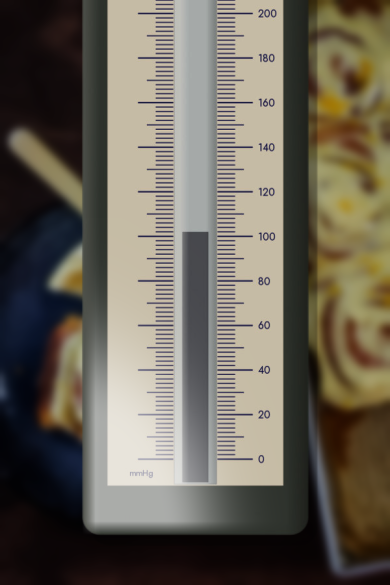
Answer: 102 mmHg
